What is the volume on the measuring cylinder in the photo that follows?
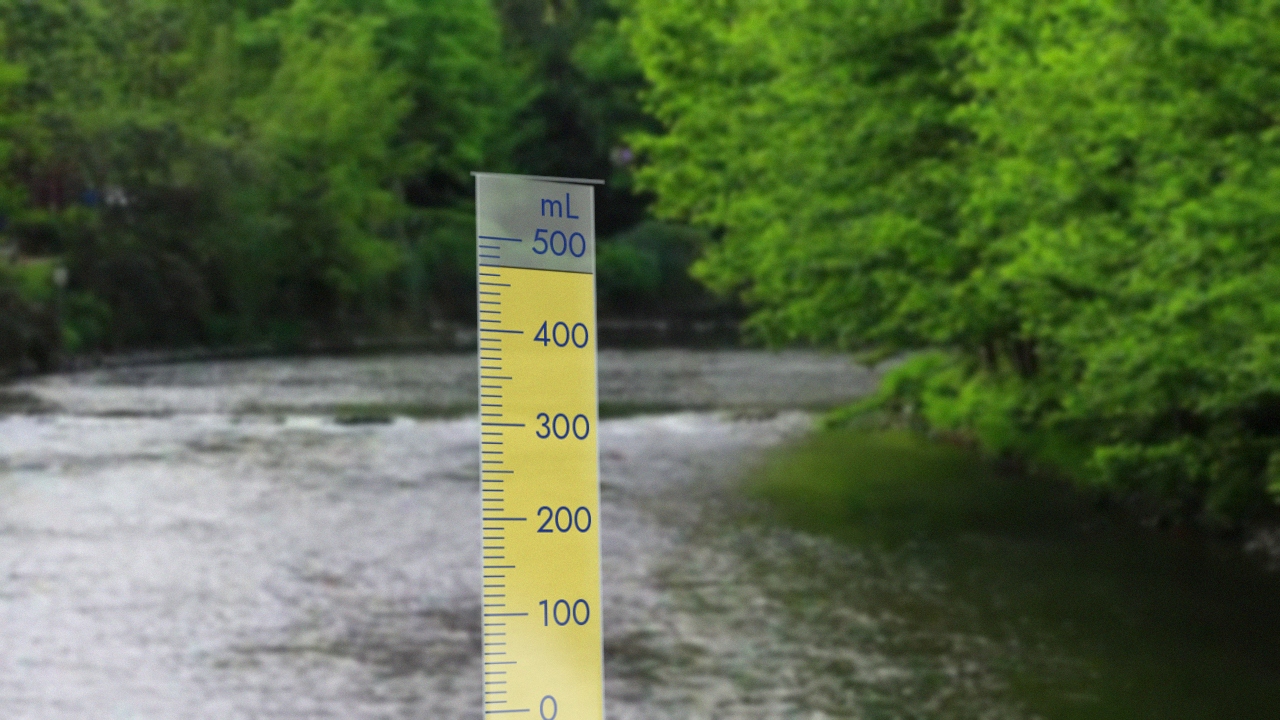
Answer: 470 mL
